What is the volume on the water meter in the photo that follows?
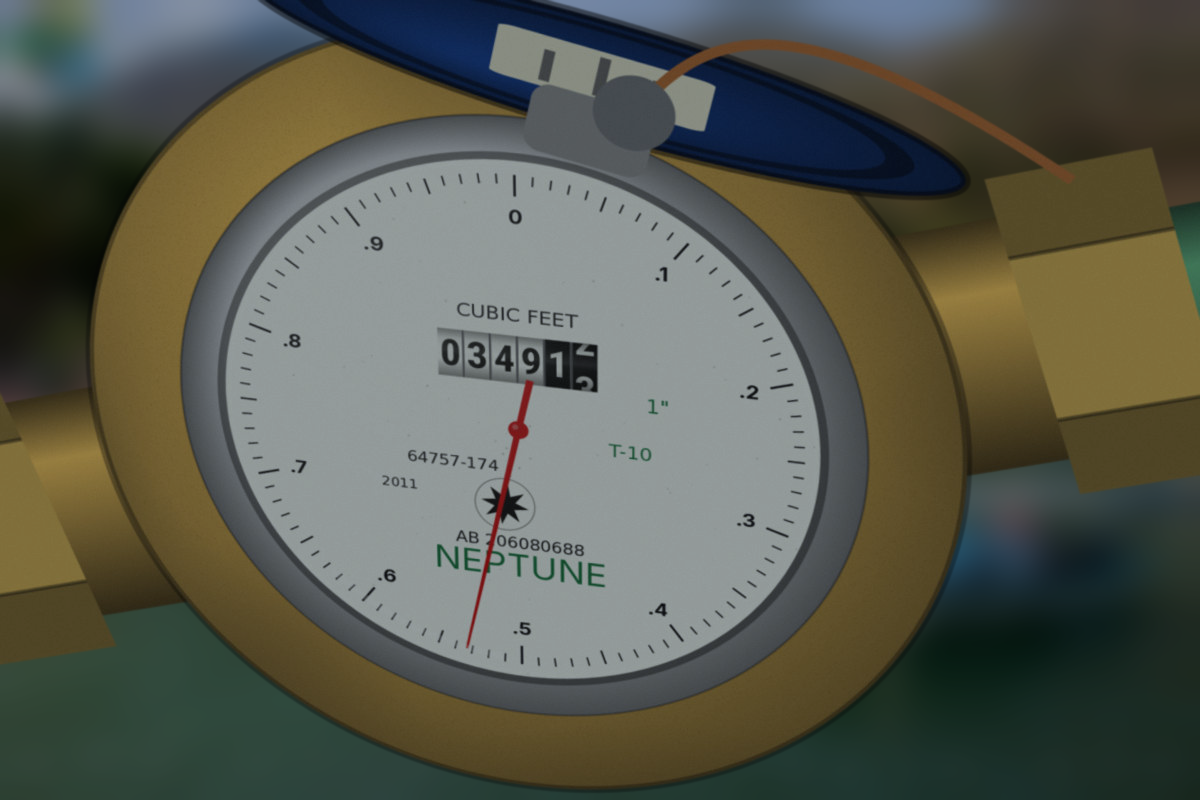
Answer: 34912.53 ft³
